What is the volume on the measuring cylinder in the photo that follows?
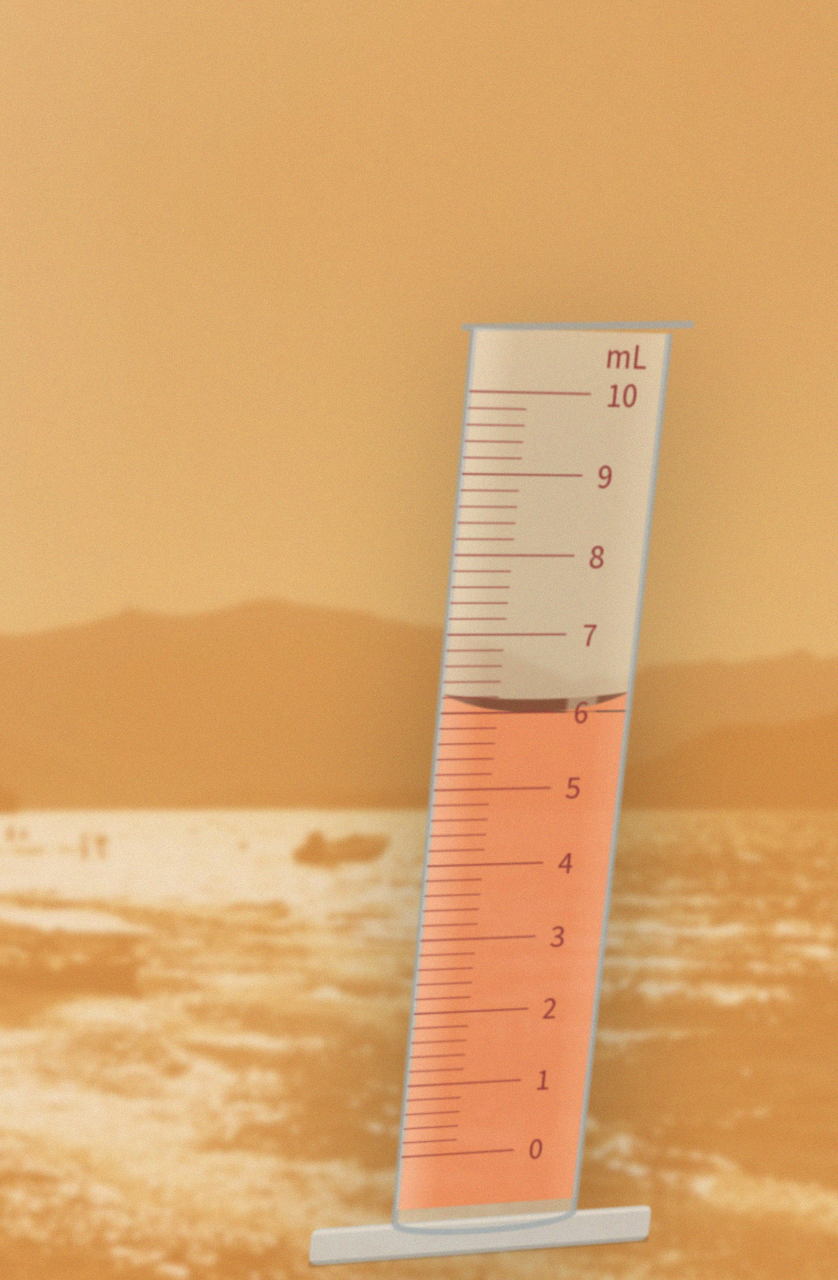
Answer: 6 mL
